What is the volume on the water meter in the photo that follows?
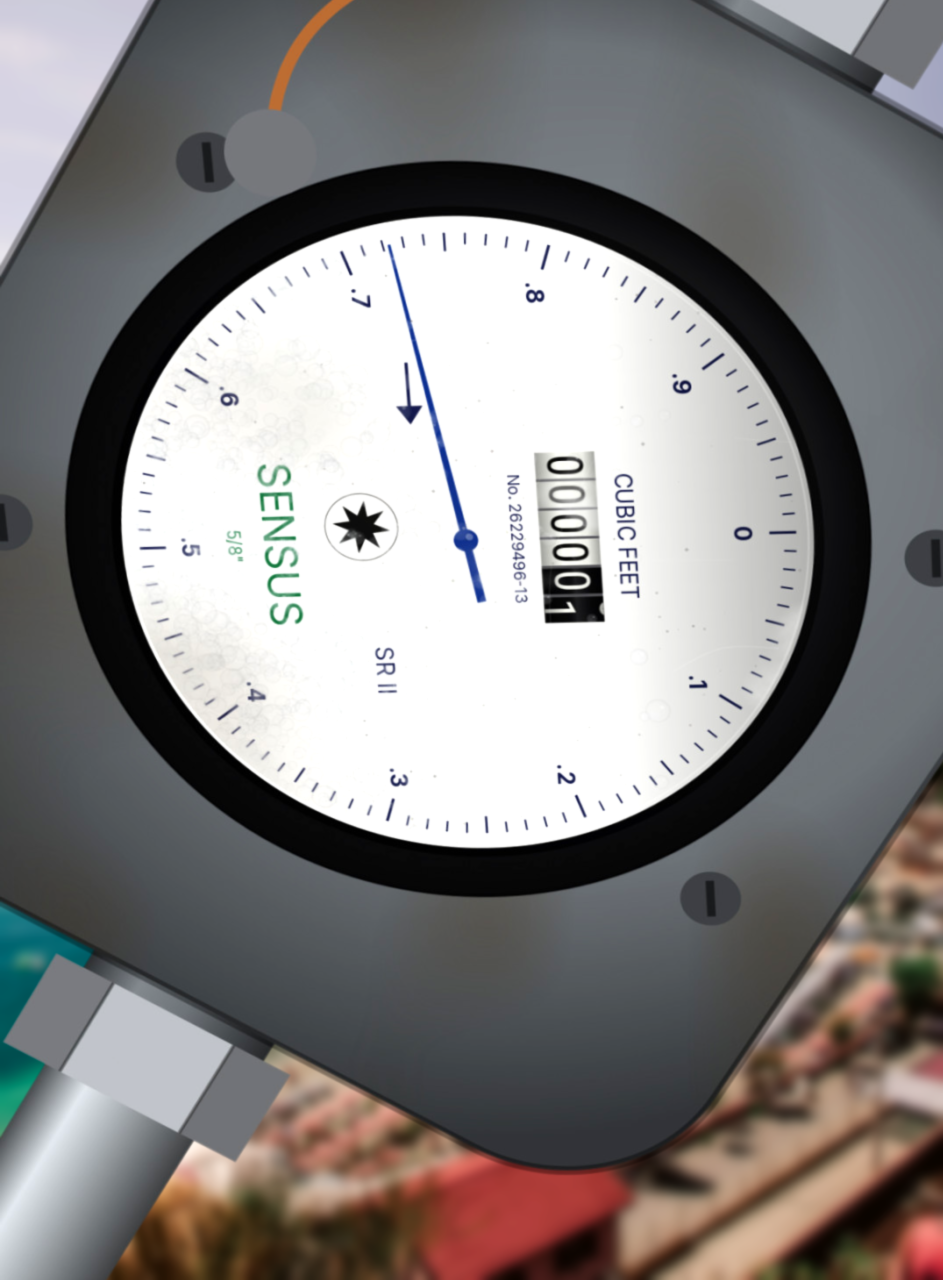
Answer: 0.72 ft³
